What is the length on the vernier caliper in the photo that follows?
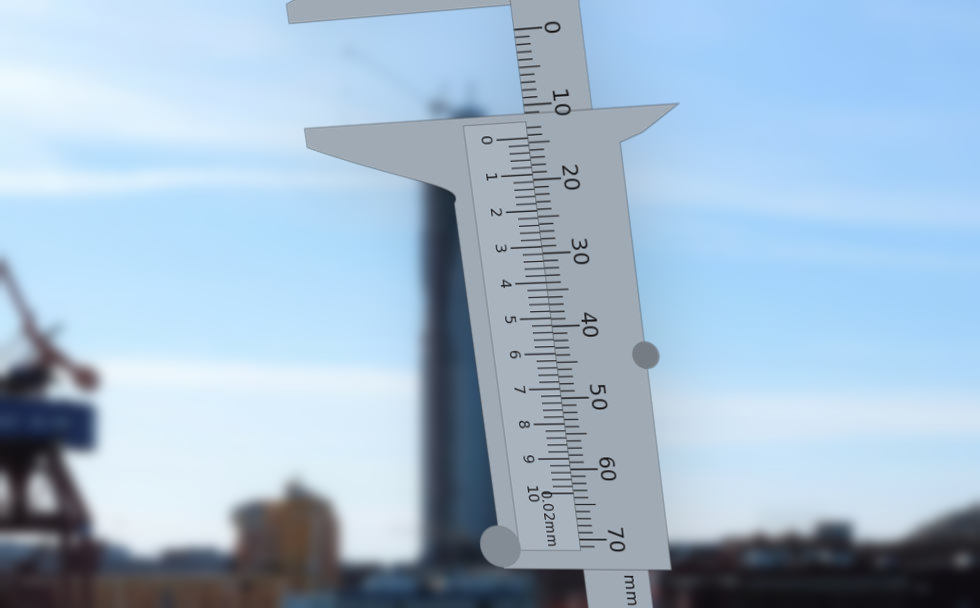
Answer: 14.4 mm
